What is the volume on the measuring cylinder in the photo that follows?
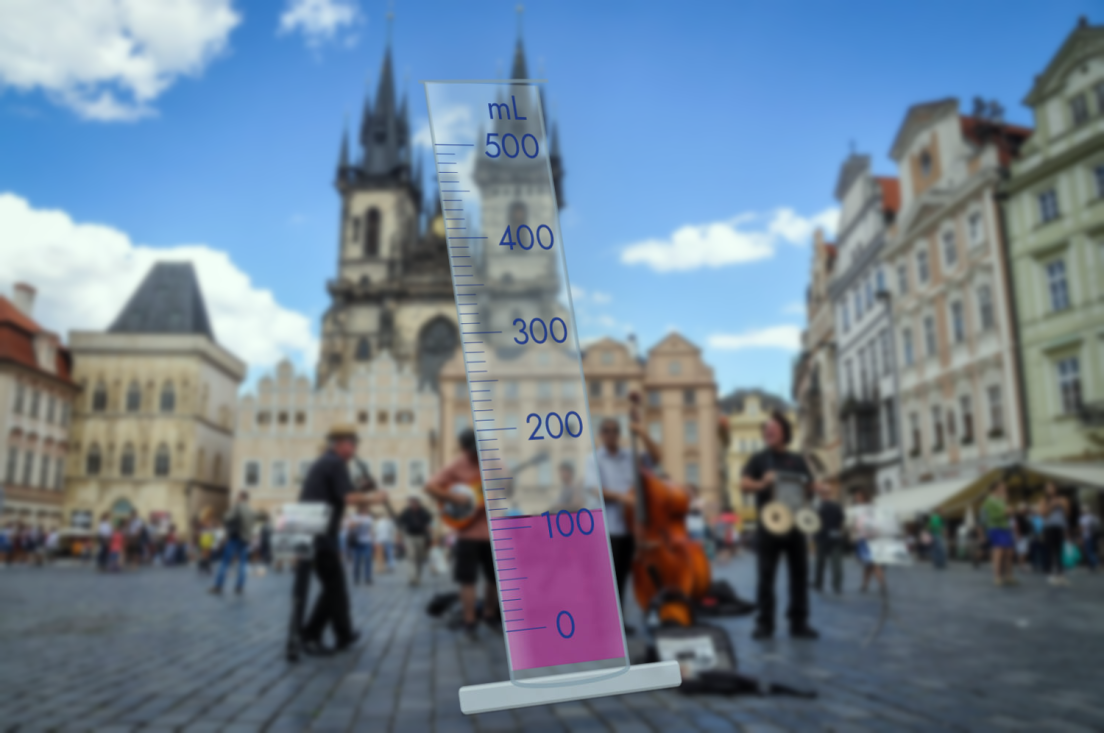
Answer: 110 mL
